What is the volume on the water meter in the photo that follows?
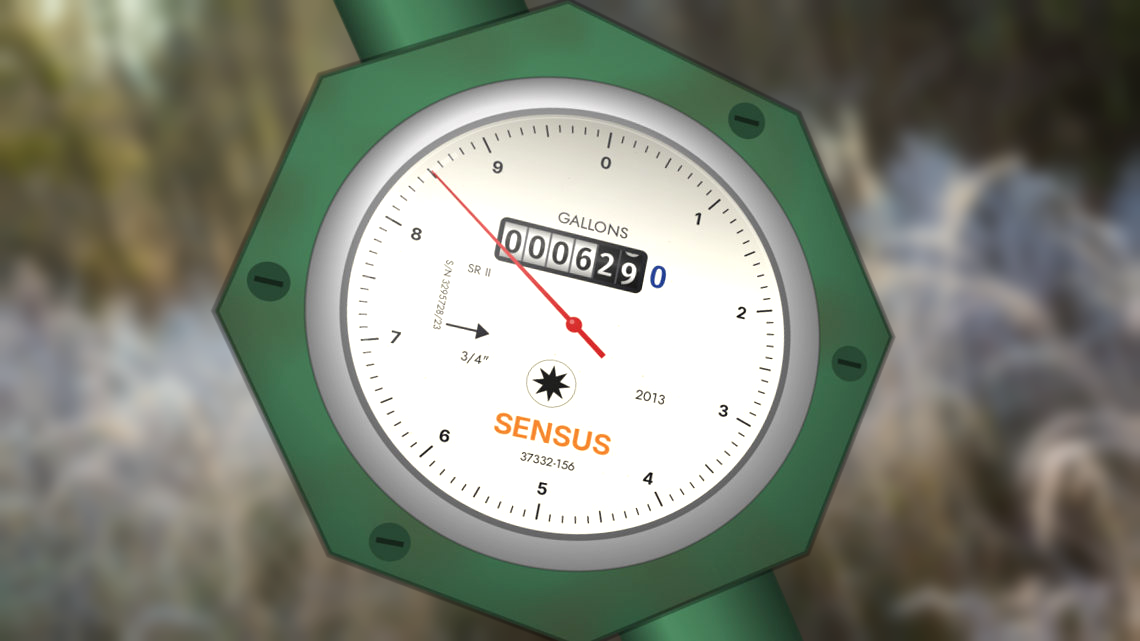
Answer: 6288.5 gal
